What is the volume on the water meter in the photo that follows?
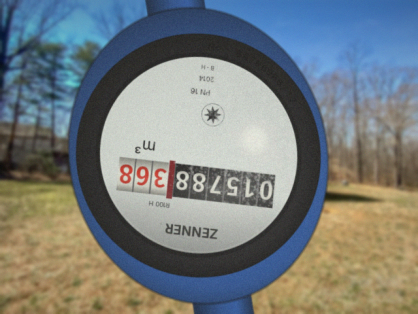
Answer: 15788.368 m³
